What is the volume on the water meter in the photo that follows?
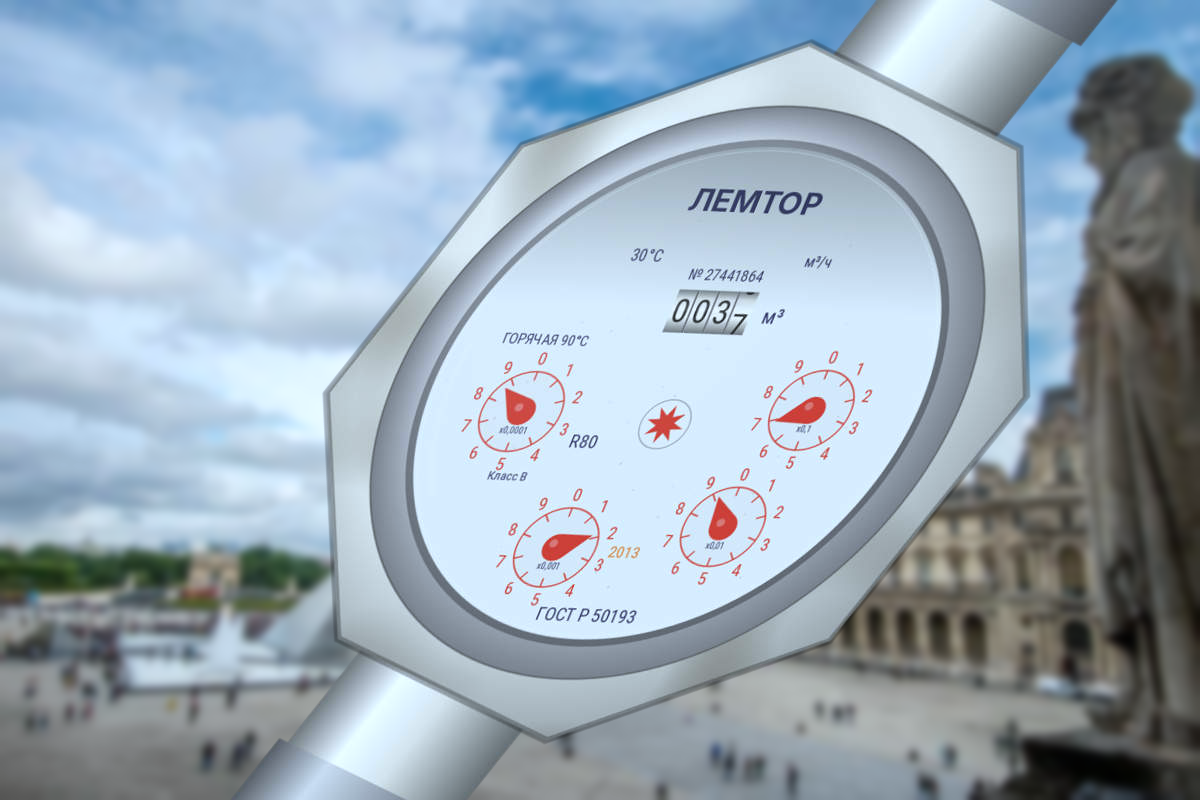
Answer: 36.6918 m³
